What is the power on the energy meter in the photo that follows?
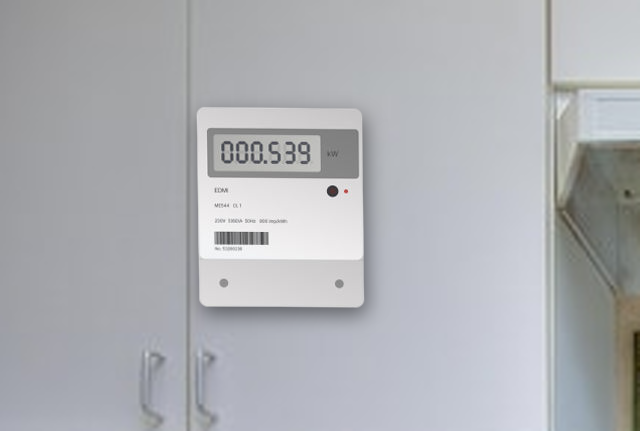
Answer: 0.539 kW
